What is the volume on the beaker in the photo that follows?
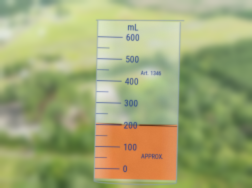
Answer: 200 mL
